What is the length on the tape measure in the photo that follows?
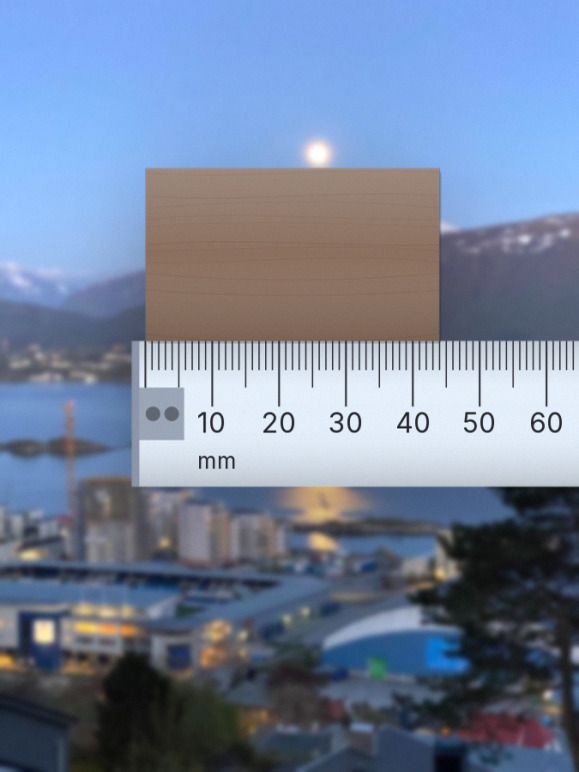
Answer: 44 mm
